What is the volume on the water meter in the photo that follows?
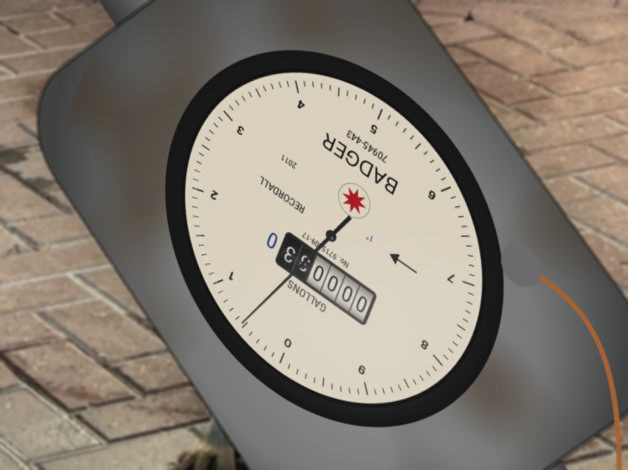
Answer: 330.5 gal
